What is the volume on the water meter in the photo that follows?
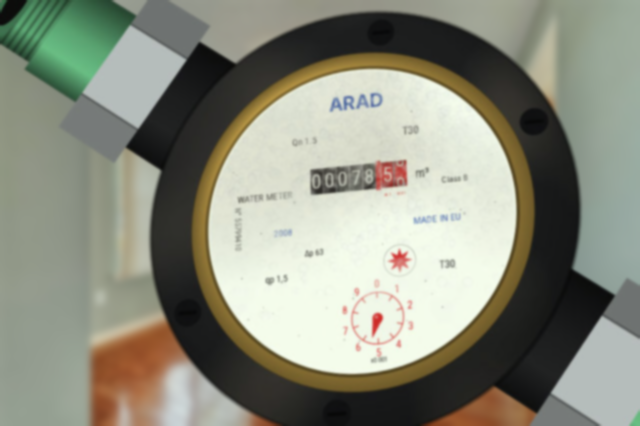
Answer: 78.585 m³
